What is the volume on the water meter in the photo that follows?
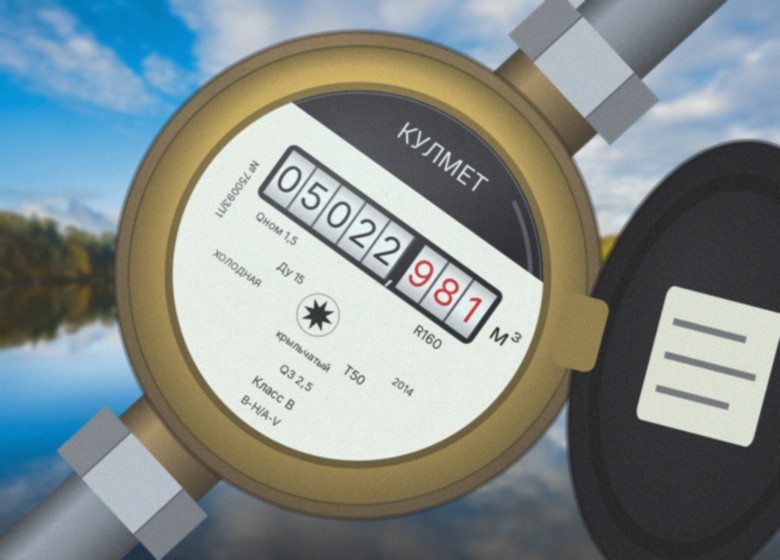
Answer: 5022.981 m³
